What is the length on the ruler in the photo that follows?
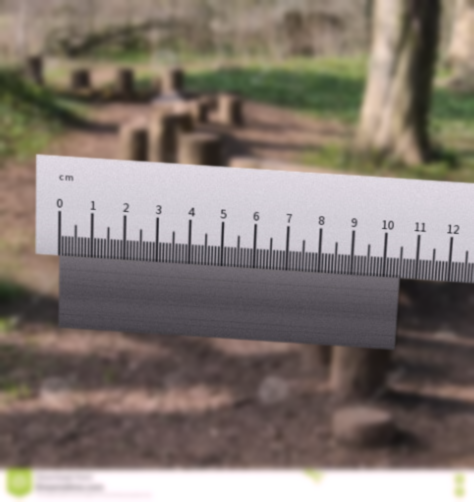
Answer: 10.5 cm
